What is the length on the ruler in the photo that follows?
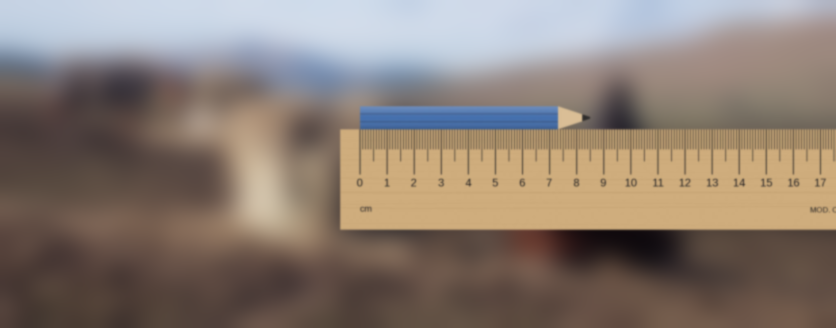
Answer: 8.5 cm
